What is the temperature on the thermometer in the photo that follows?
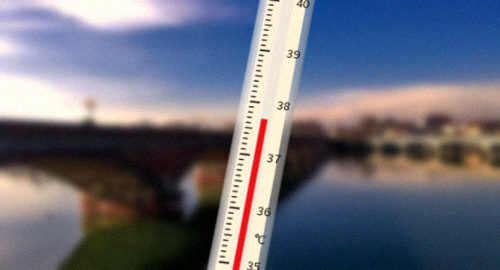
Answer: 37.7 °C
